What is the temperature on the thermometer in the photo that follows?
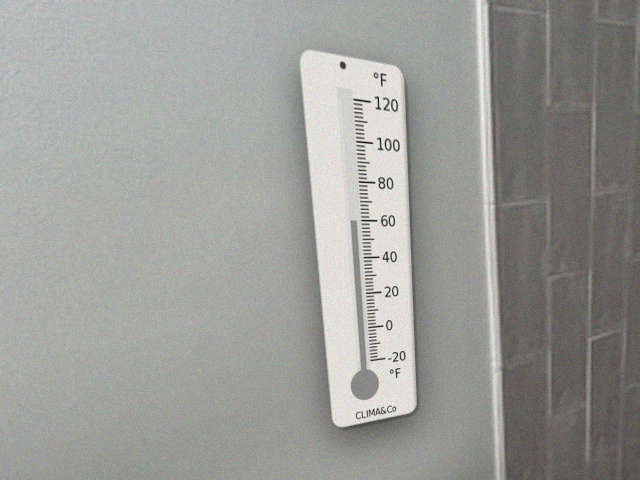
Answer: 60 °F
